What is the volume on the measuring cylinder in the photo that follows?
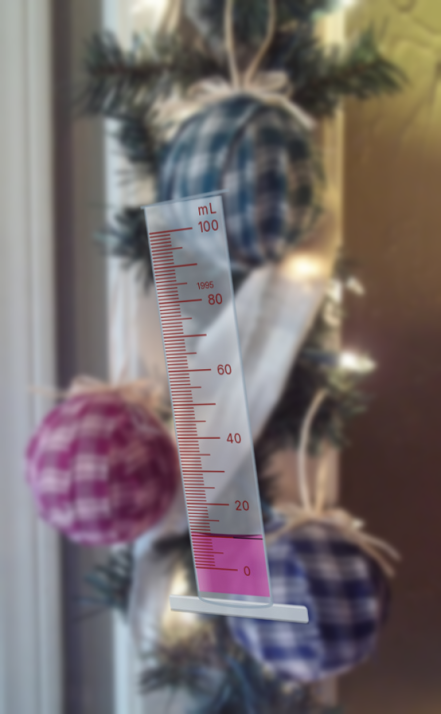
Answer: 10 mL
